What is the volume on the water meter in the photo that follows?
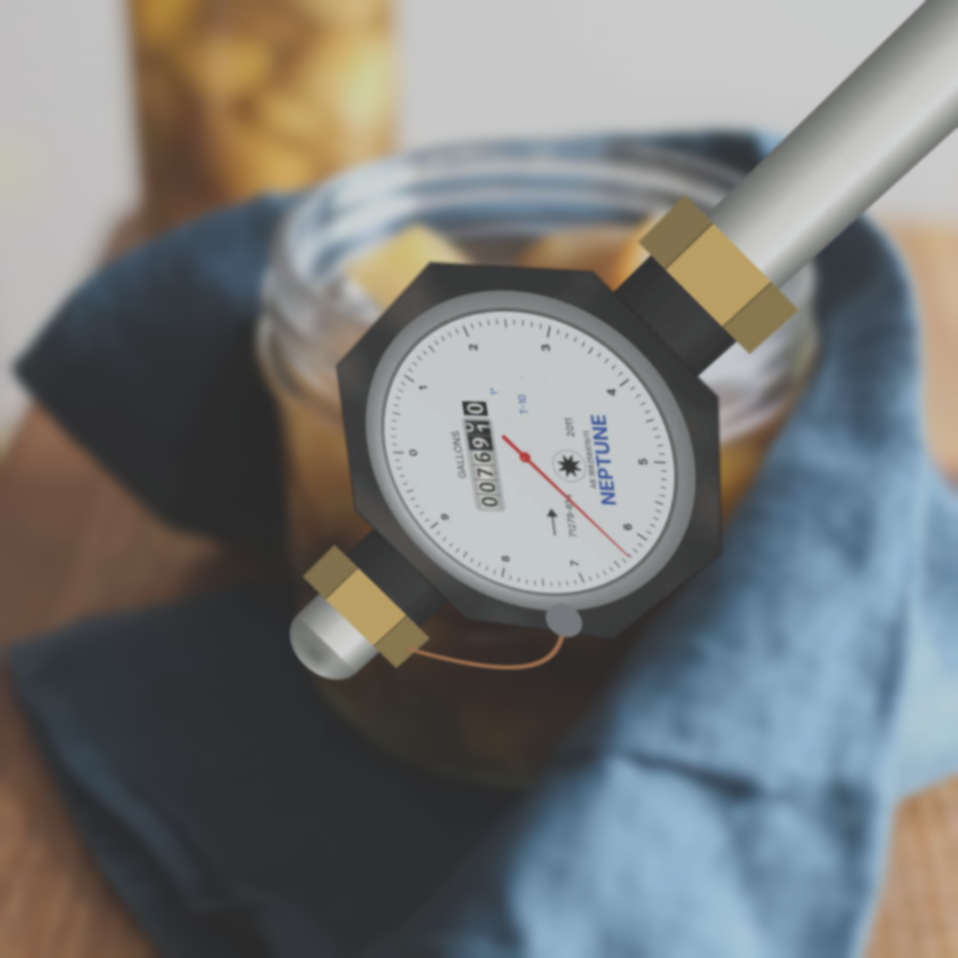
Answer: 76906.3 gal
